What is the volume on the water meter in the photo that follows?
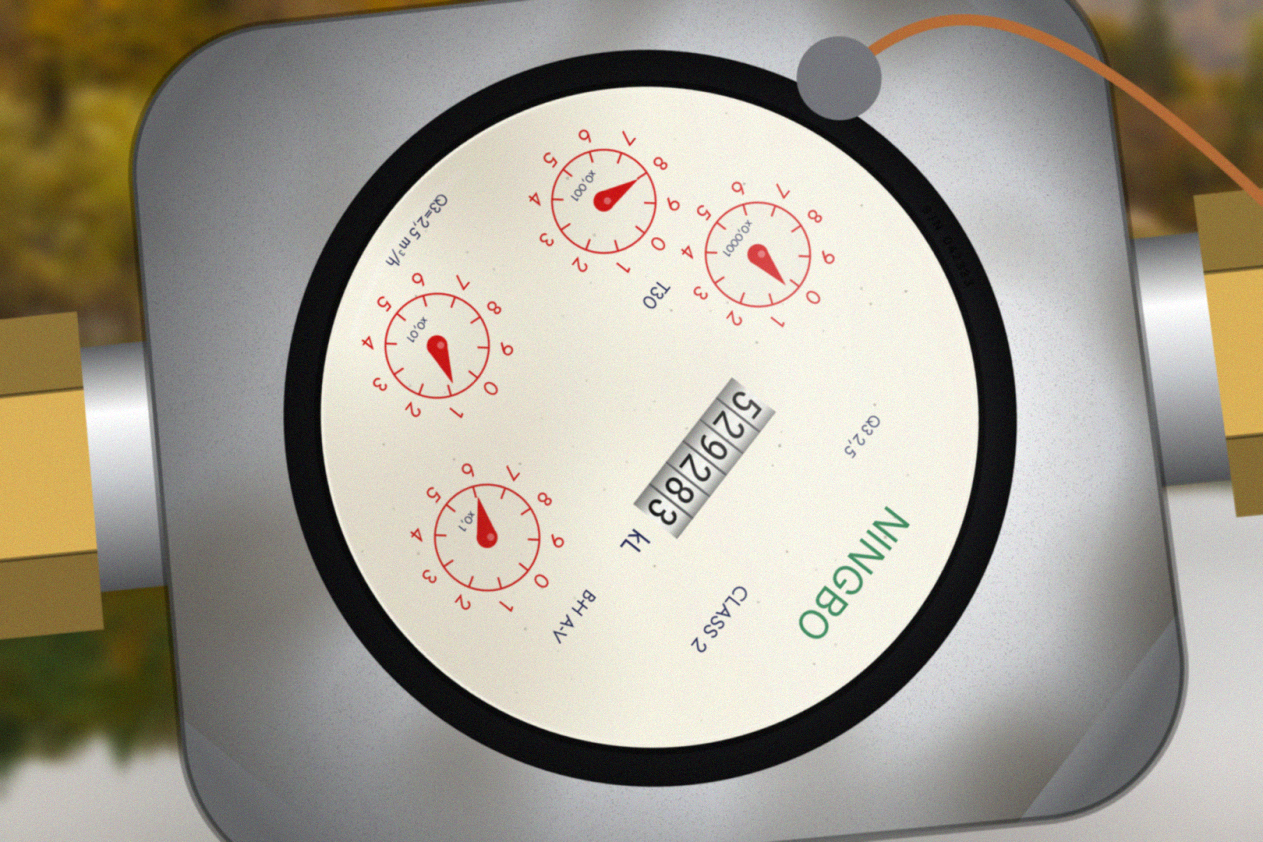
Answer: 529283.6080 kL
